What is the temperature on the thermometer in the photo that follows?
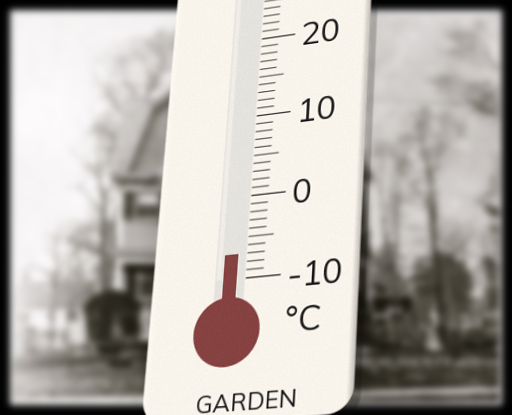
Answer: -7 °C
